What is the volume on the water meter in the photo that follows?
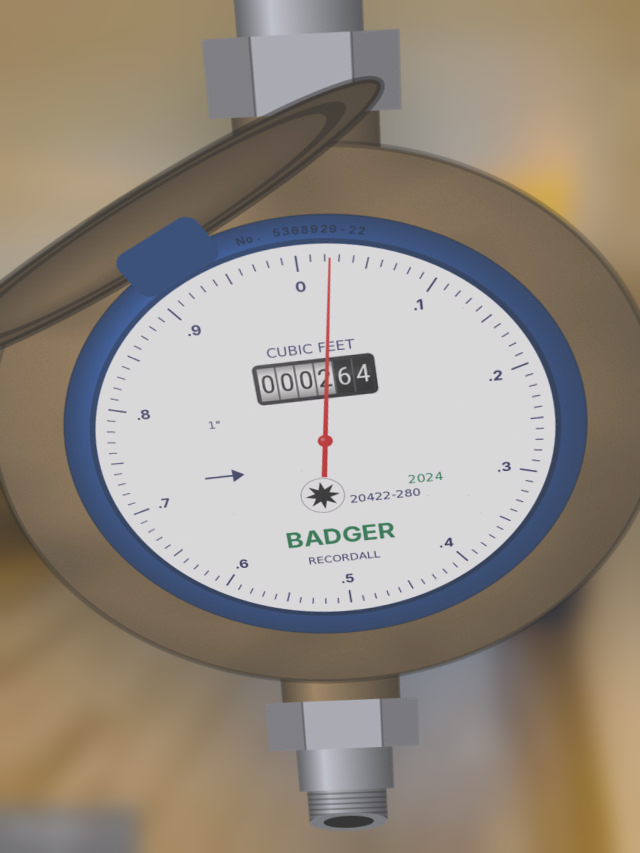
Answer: 264.02 ft³
